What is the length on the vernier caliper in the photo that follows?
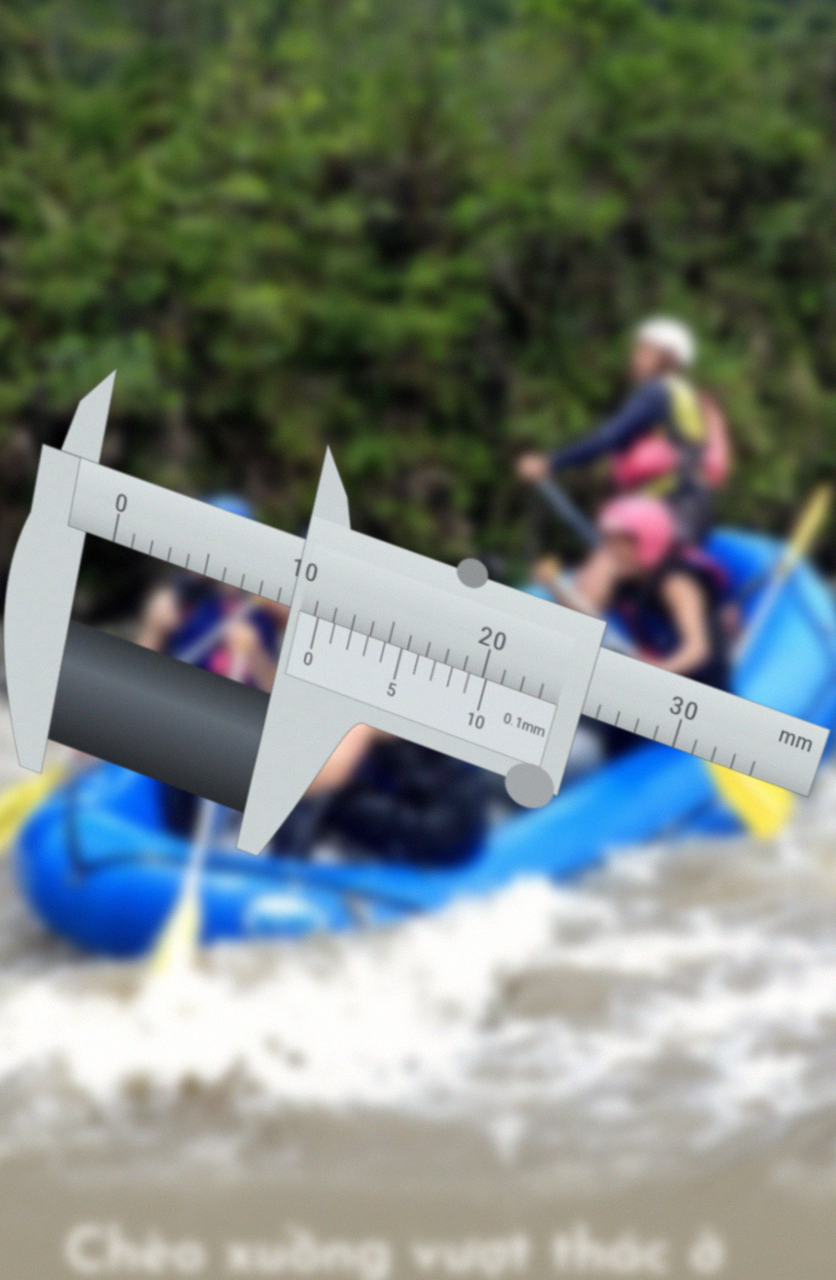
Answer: 11.2 mm
